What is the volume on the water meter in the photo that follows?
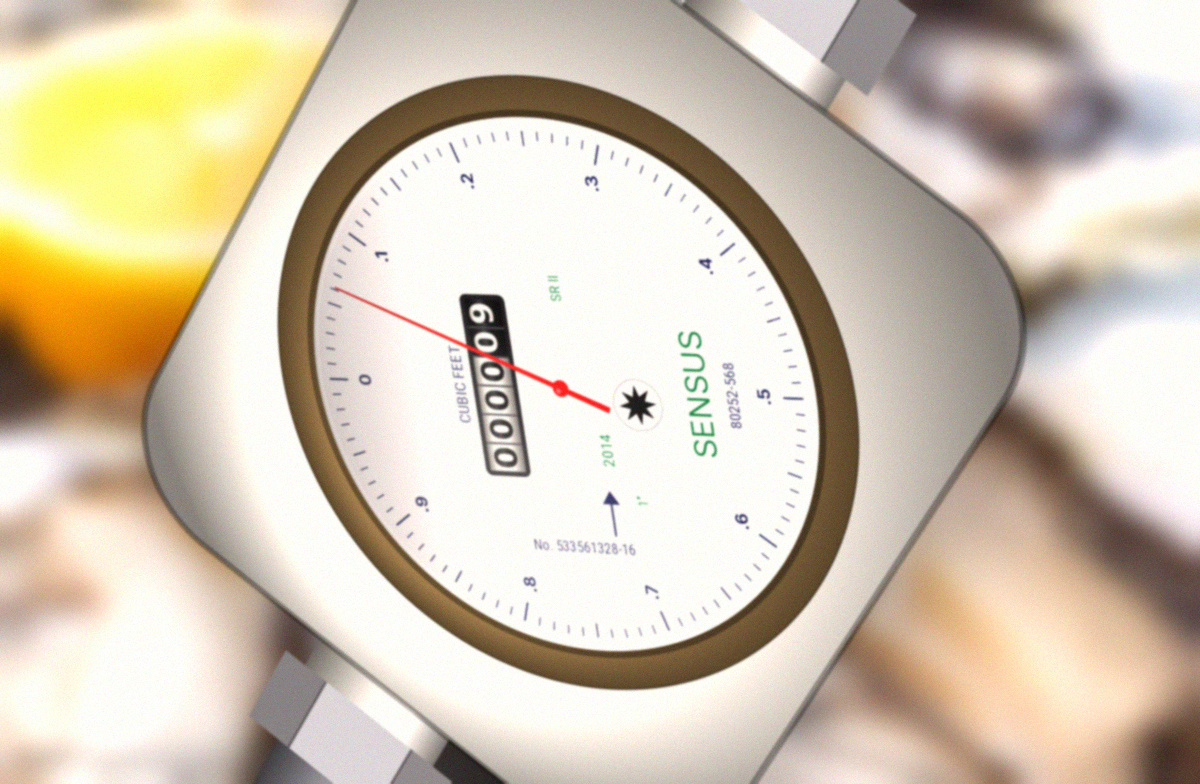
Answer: 9.06 ft³
